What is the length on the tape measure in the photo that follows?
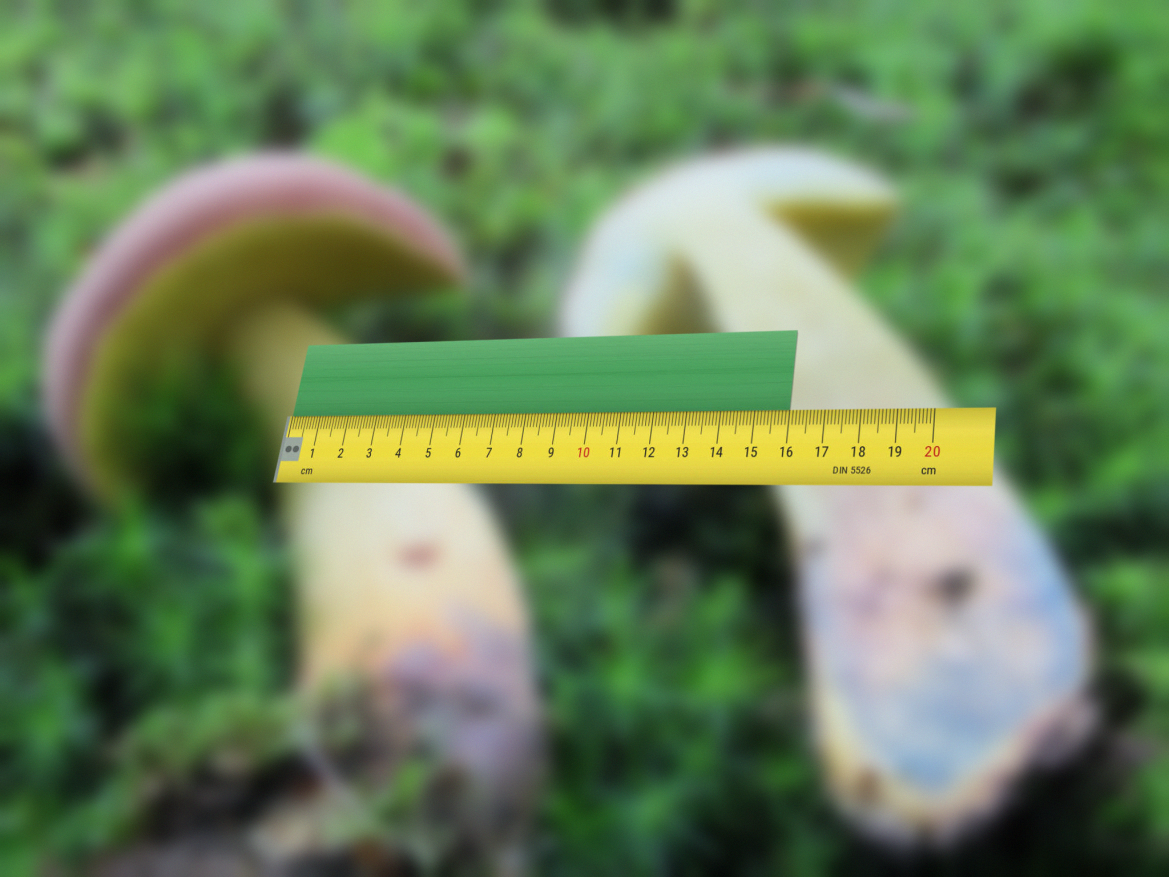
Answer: 16 cm
